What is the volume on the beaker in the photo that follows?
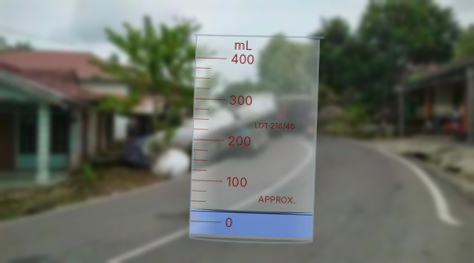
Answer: 25 mL
